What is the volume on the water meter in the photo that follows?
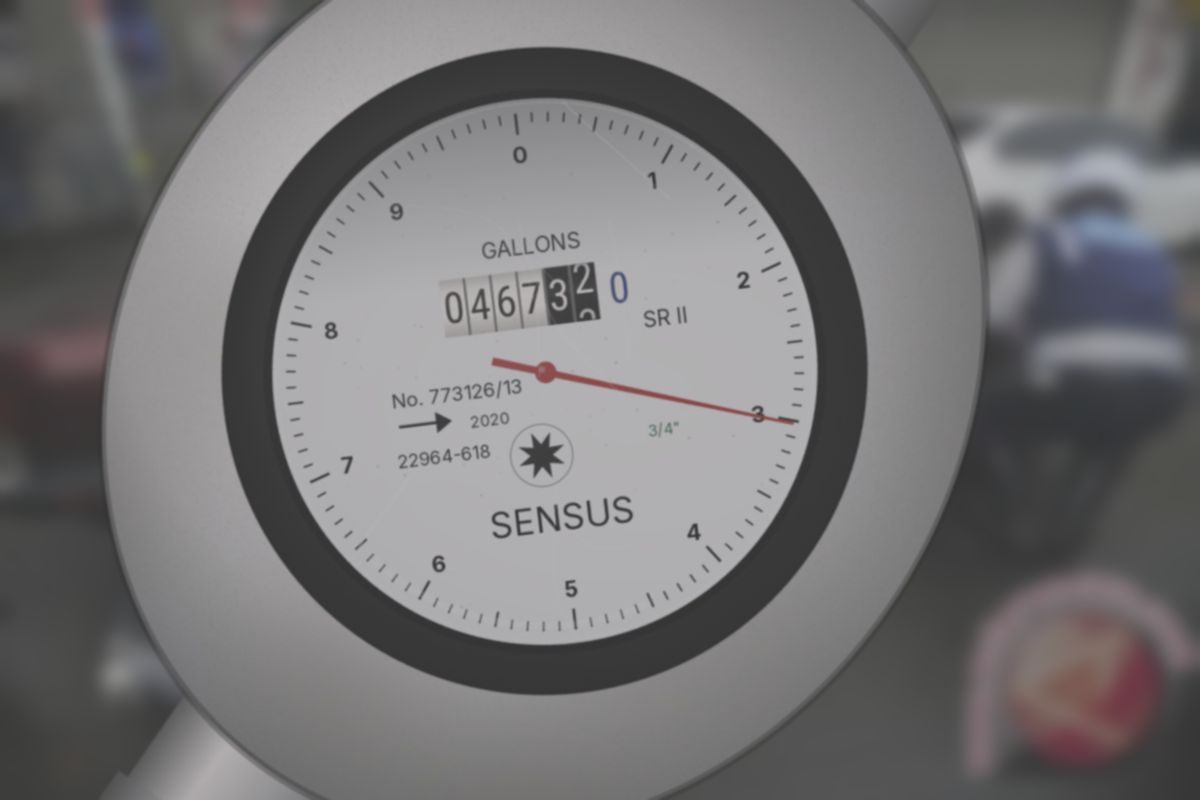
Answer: 467323.0 gal
